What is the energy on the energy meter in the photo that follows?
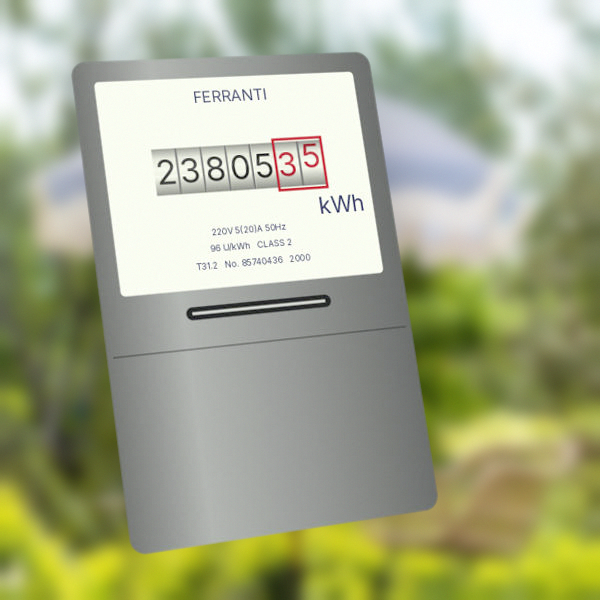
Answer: 23805.35 kWh
